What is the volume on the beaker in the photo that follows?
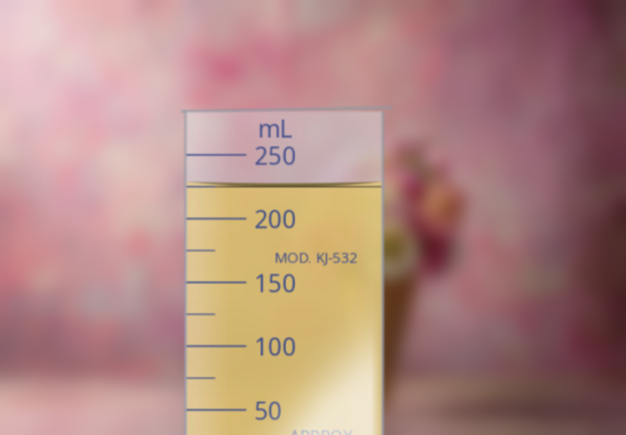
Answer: 225 mL
